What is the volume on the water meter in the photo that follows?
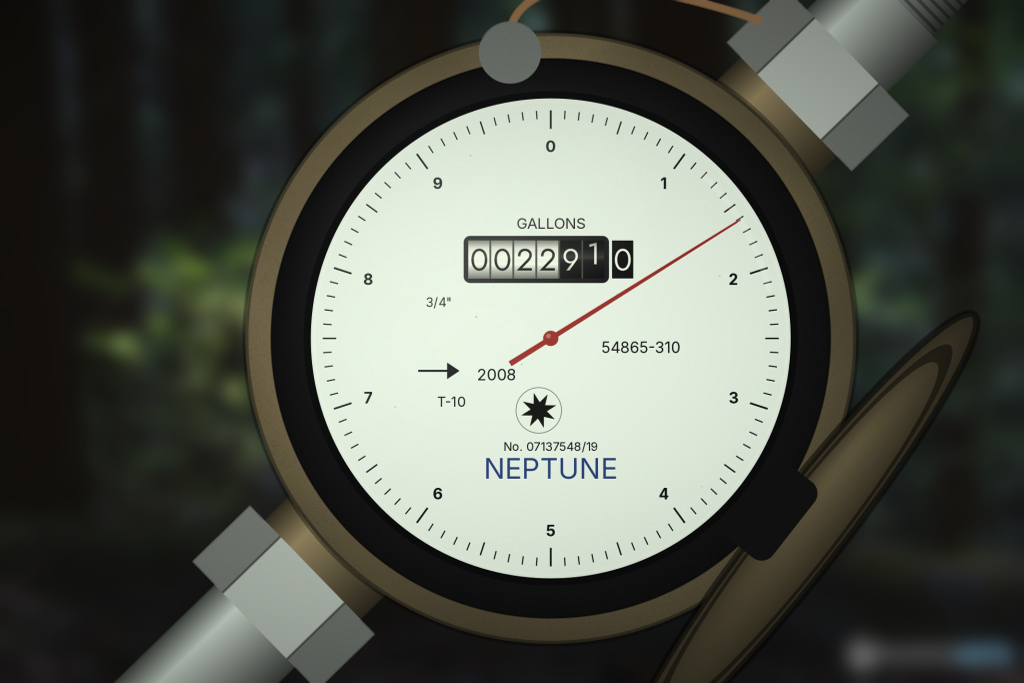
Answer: 22911.6 gal
